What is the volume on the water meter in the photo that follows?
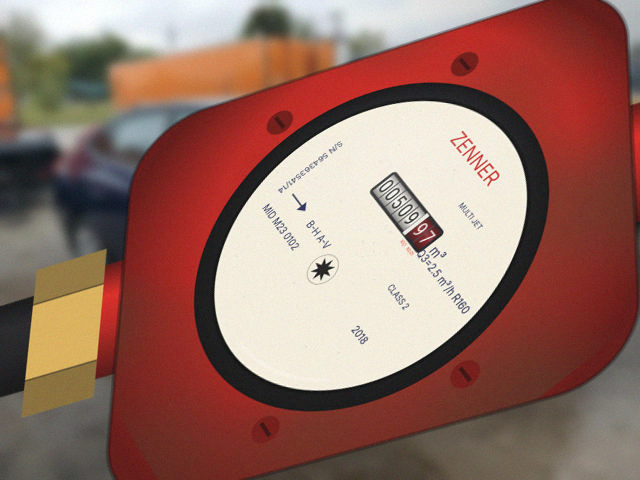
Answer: 509.97 m³
